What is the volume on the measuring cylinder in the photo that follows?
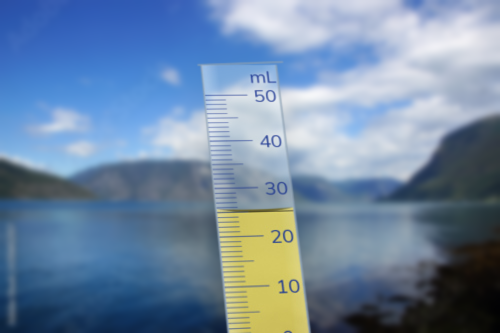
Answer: 25 mL
